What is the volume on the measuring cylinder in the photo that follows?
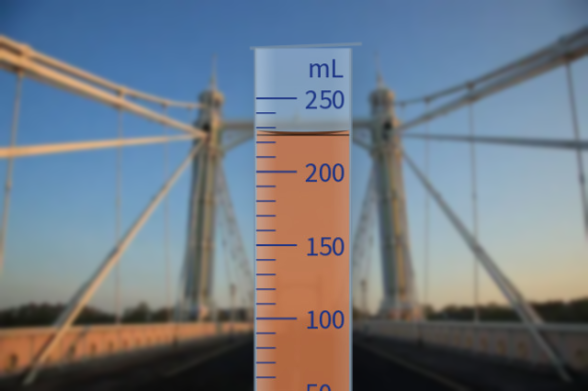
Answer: 225 mL
